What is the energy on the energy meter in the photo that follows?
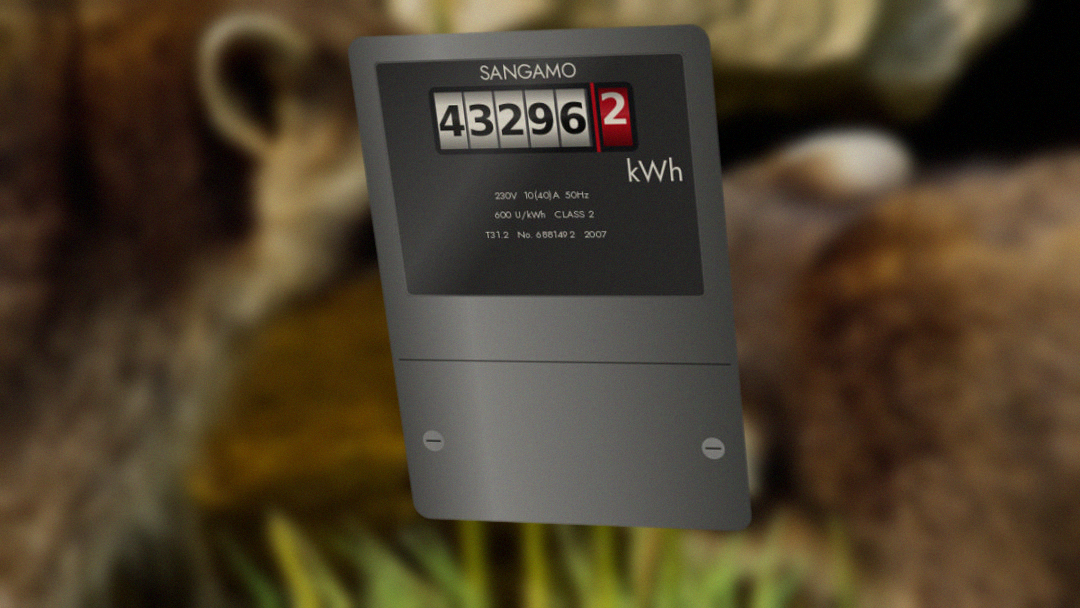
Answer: 43296.2 kWh
